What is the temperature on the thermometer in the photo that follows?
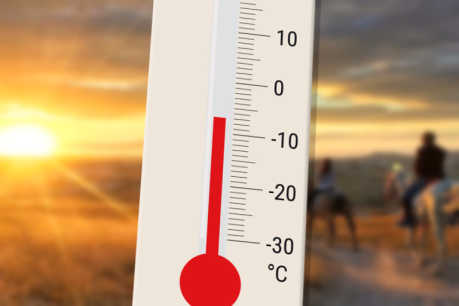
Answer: -7 °C
